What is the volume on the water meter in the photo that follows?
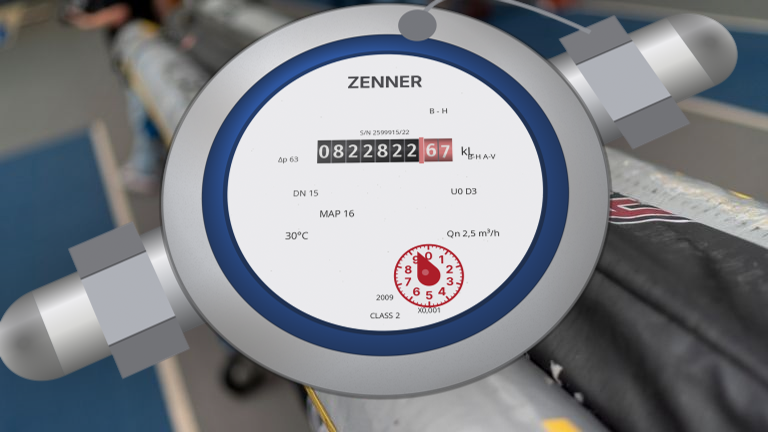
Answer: 822822.669 kL
